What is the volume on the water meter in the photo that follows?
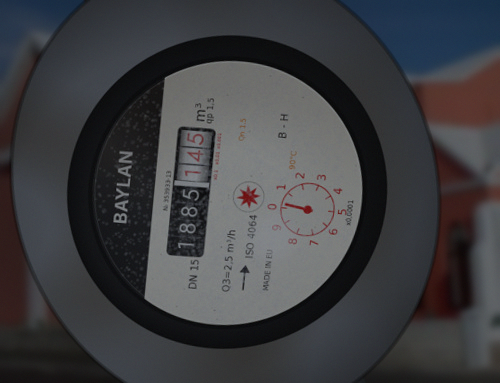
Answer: 1885.1450 m³
